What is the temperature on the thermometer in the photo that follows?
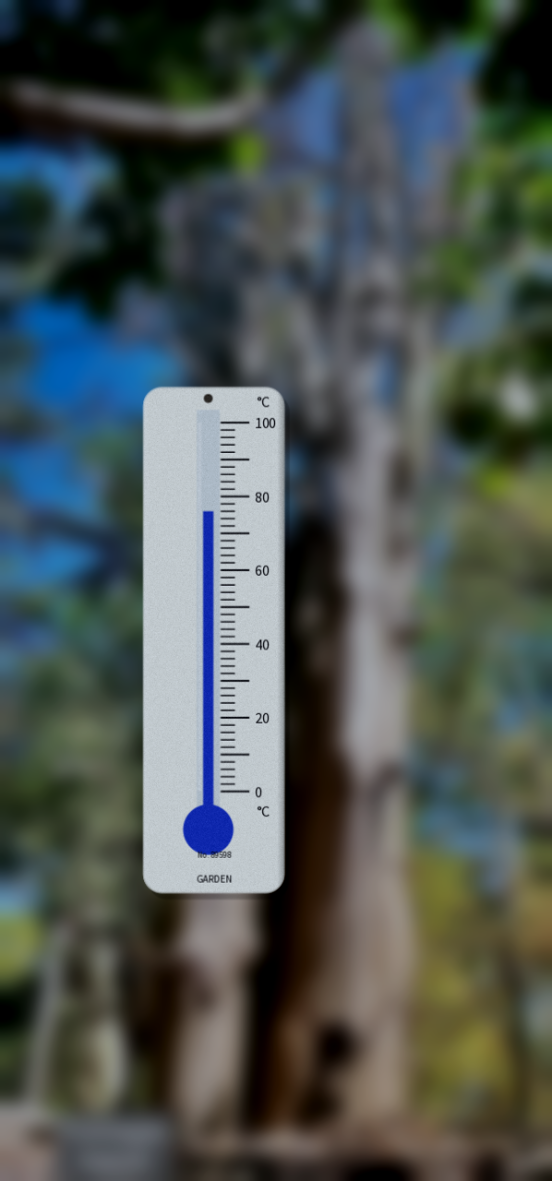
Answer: 76 °C
